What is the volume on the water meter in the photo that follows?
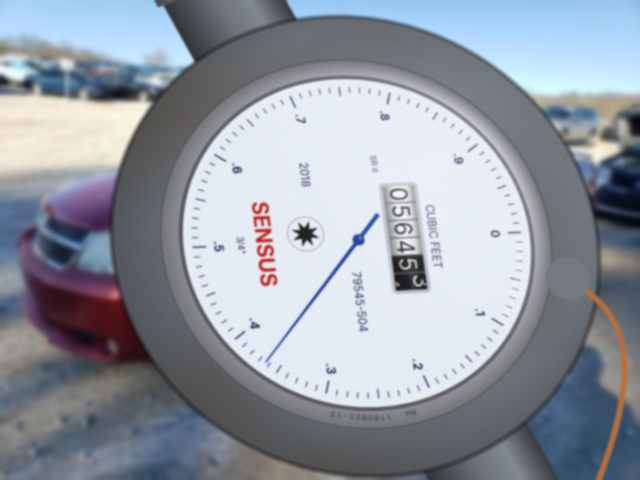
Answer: 56453.36 ft³
